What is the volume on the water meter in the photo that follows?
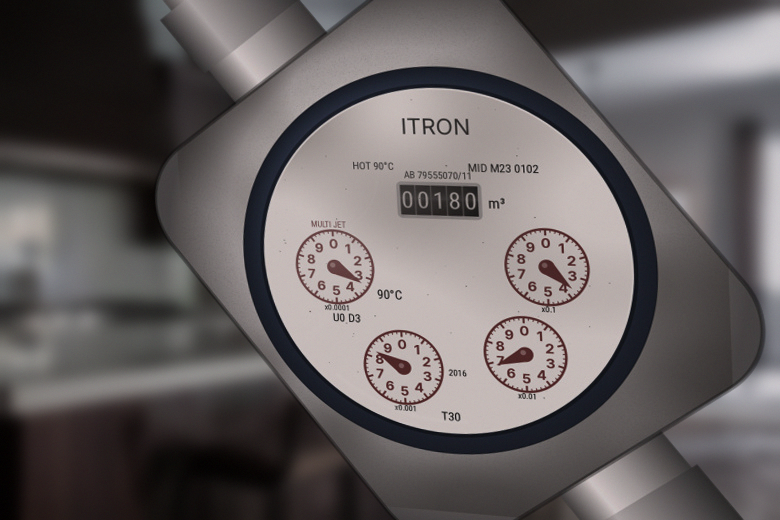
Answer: 180.3683 m³
